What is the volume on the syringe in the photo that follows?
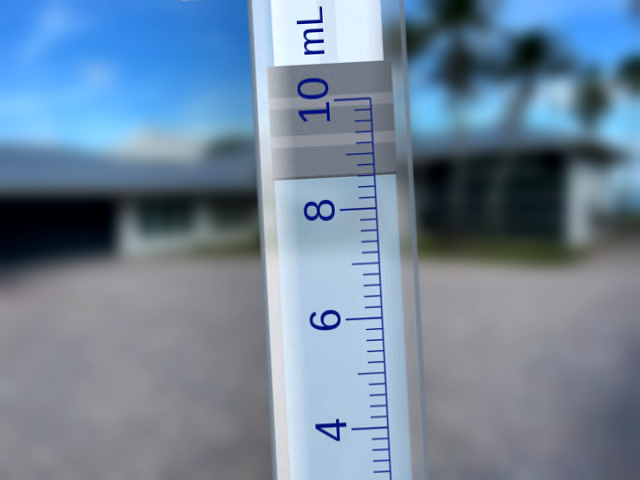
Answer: 8.6 mL
